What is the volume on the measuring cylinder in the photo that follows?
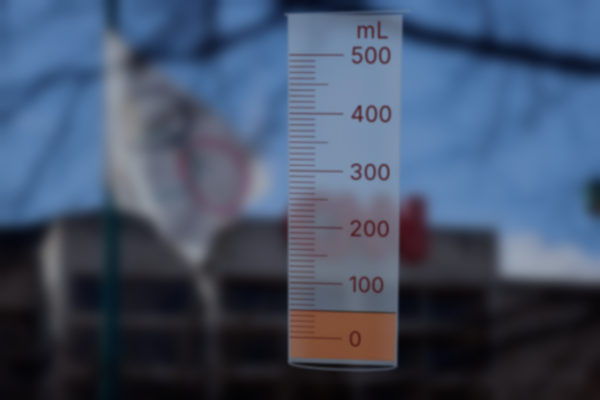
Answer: 50 mL
